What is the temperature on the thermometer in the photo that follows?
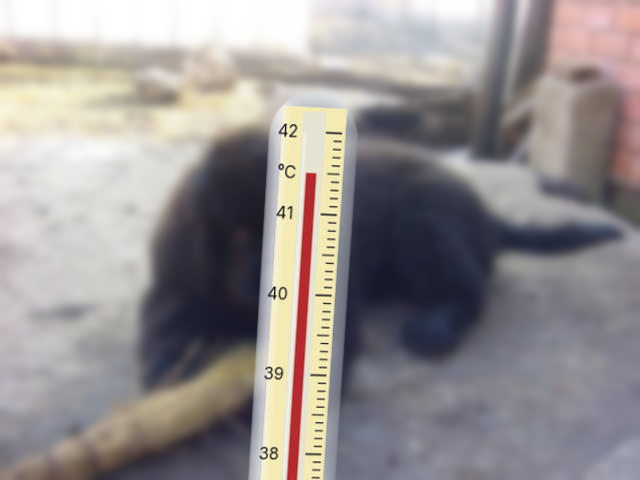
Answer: 41.5 °C
